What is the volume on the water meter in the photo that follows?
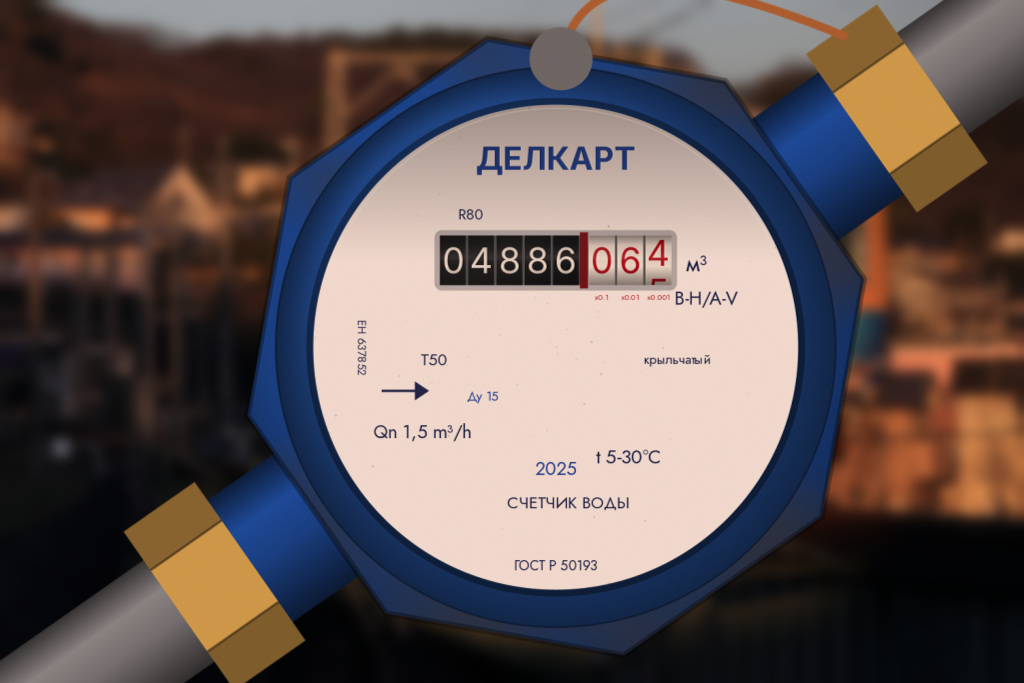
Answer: 4886.064 m³
